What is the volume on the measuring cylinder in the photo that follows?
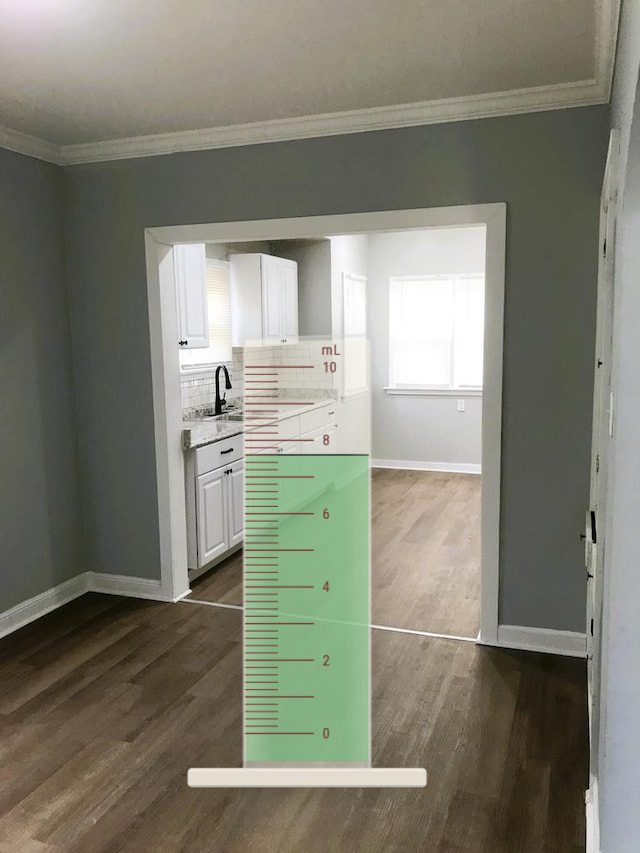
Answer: 7.6 mL
